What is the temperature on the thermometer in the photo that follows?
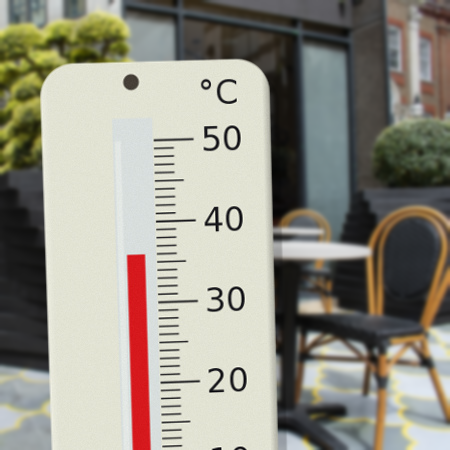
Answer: 36 °C
